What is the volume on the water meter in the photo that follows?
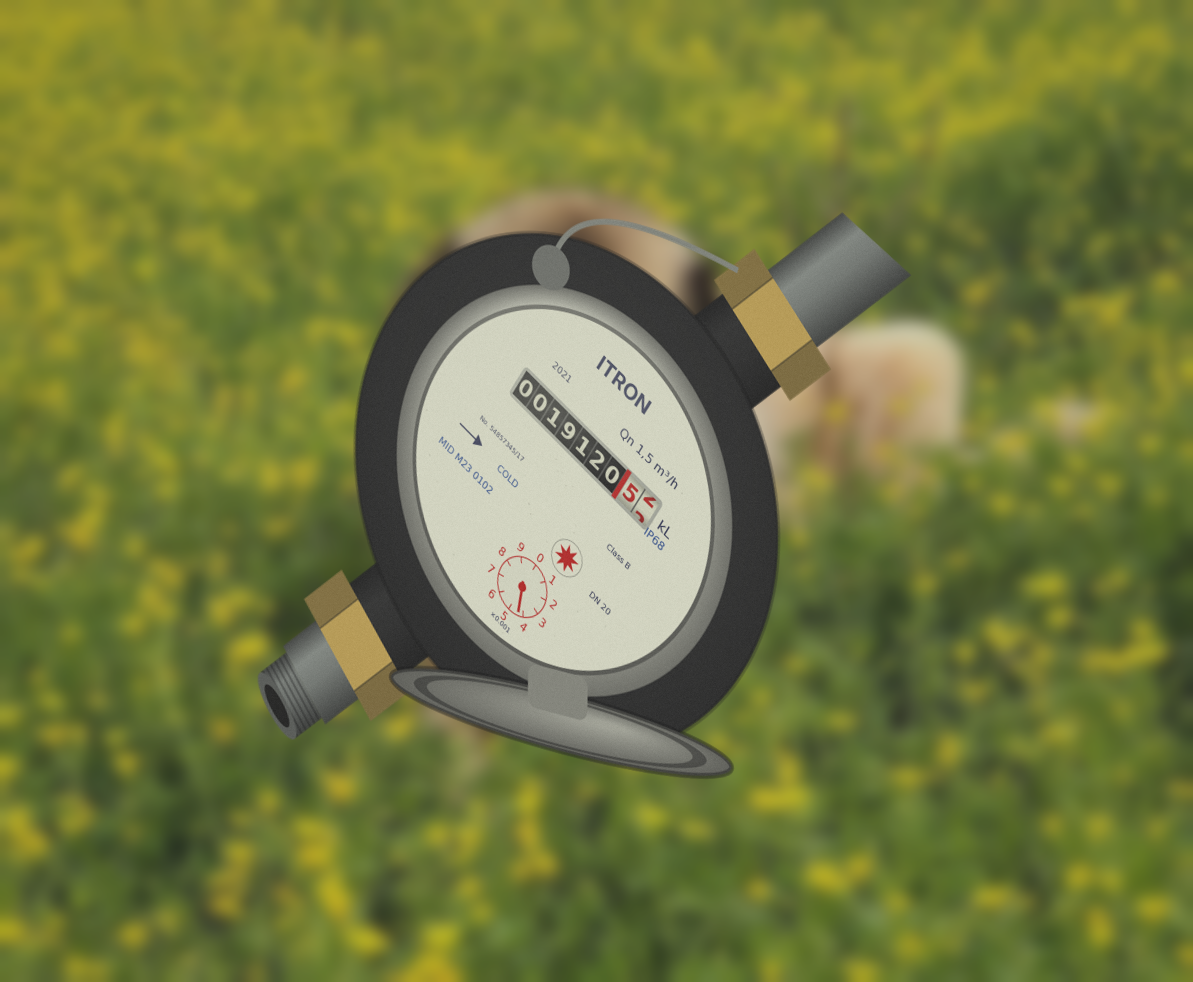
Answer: 19120.524 kL
